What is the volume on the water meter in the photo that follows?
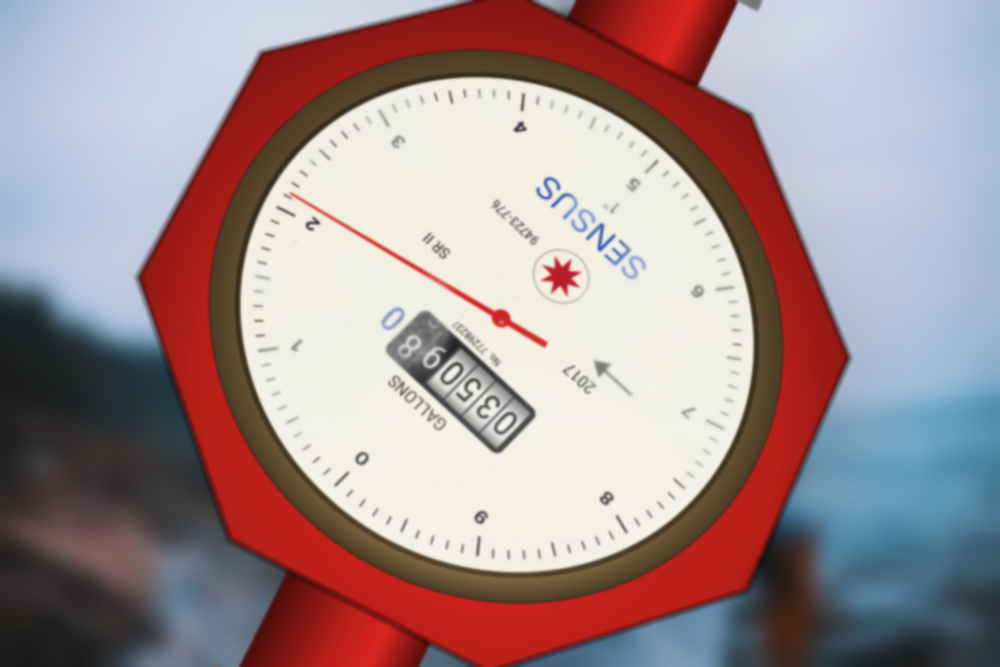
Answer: 350982.1 gal
